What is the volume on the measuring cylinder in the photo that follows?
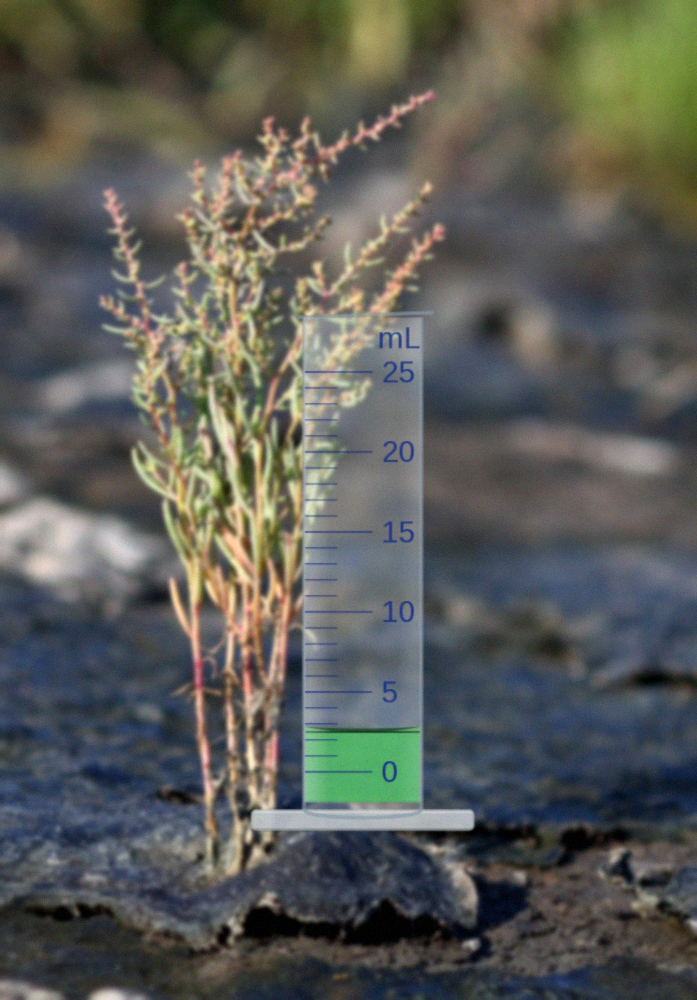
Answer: 2.5 mL
